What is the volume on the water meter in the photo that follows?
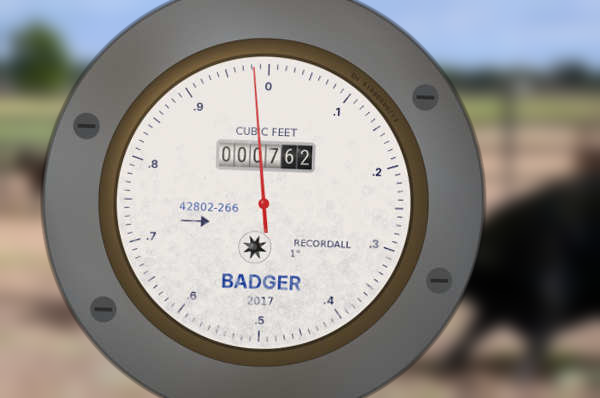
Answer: 761.98 ft³
